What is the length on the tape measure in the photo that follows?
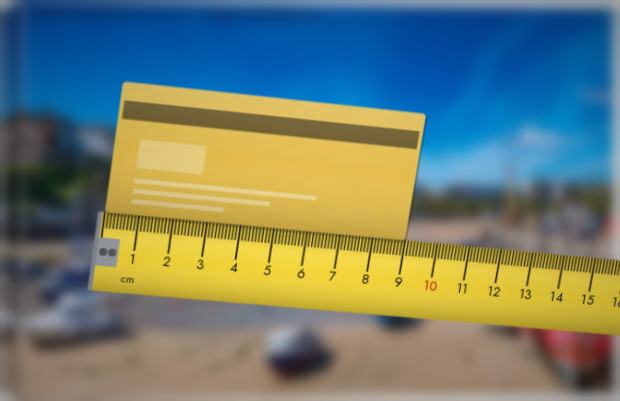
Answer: 9 cm
